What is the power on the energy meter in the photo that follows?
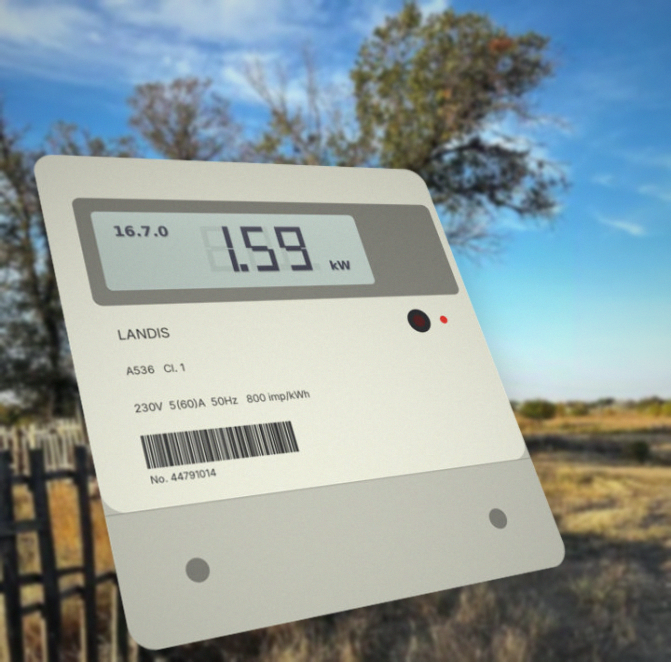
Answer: 1.59 kW
